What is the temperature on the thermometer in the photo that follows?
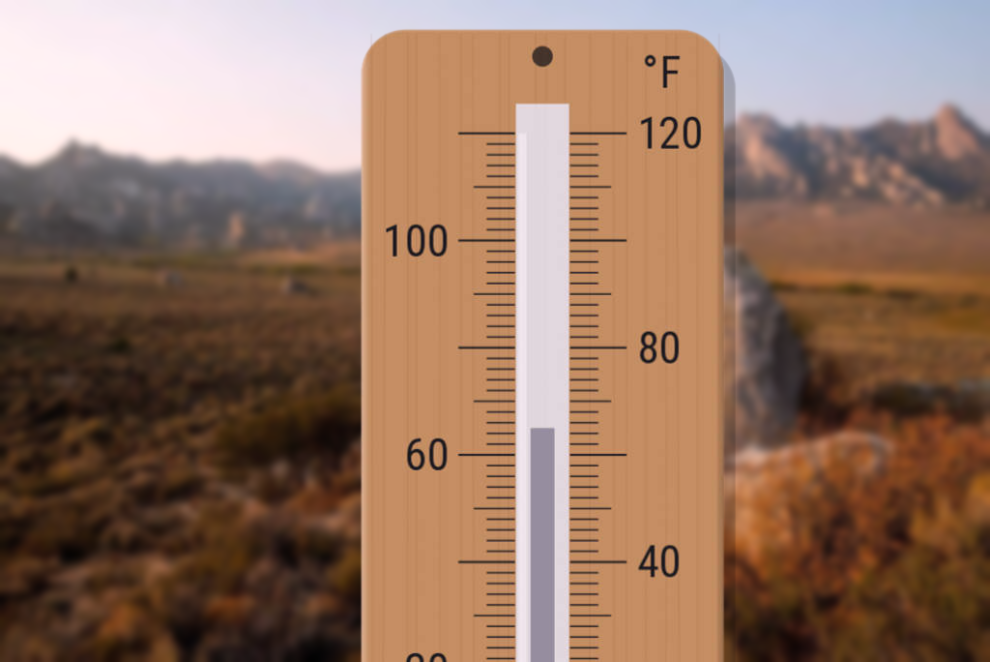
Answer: 65 °F
